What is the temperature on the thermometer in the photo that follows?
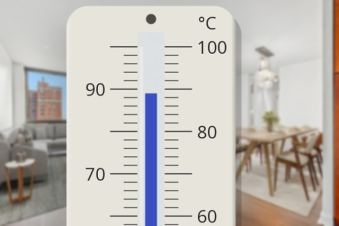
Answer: 89 °C
